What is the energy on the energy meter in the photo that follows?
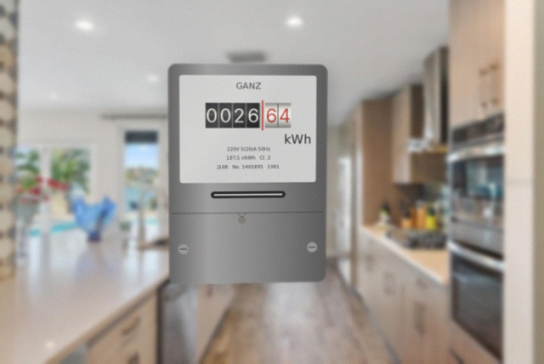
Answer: 26.64 kWh
